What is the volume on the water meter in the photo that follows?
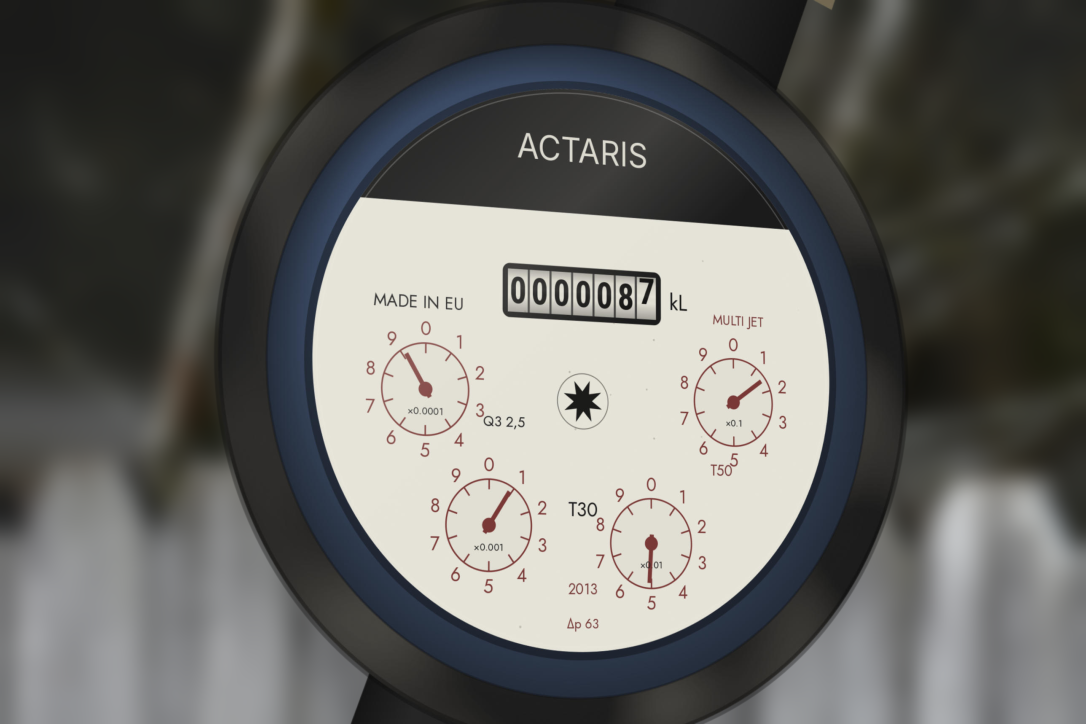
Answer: 87.1509 kL
